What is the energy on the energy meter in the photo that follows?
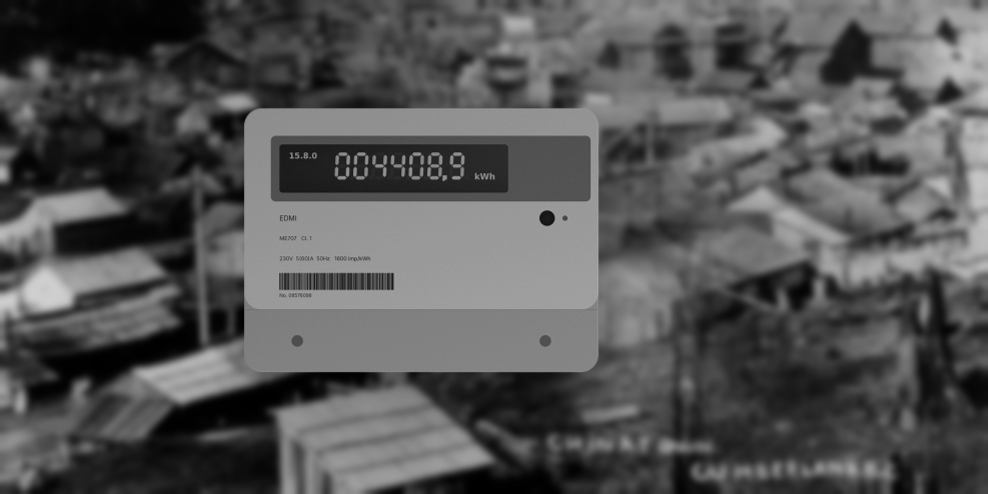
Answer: 4408.9 kWh
